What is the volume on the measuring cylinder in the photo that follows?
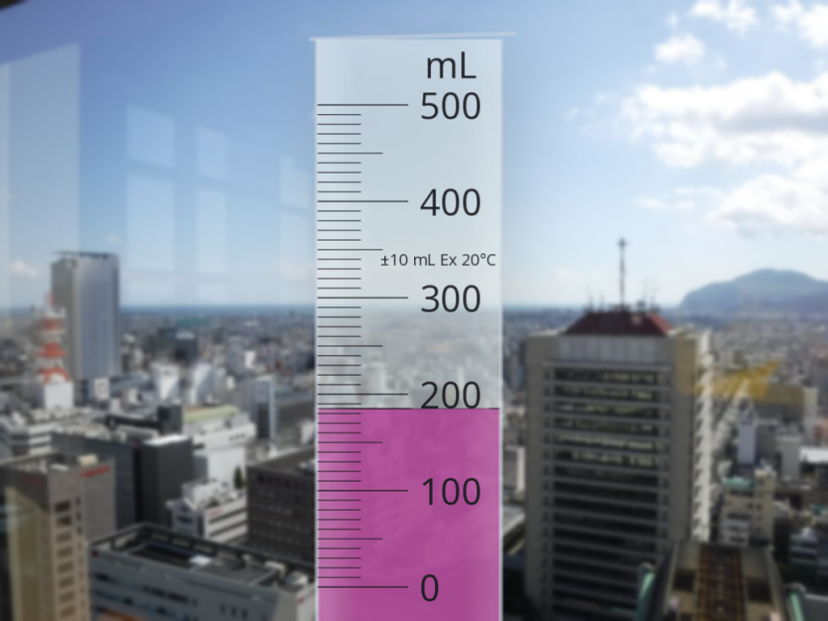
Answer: 185 mL
